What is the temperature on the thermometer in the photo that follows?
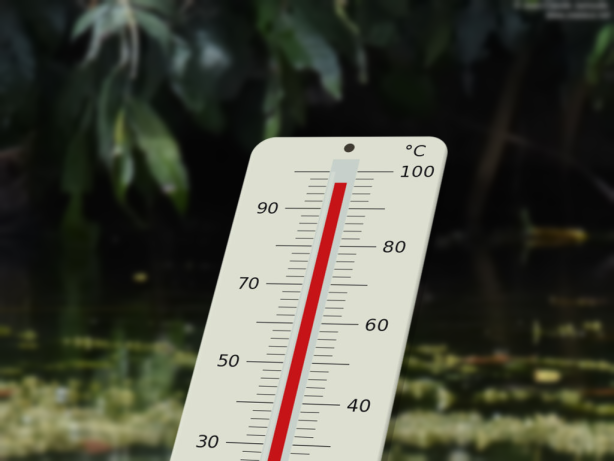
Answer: 97 °C
